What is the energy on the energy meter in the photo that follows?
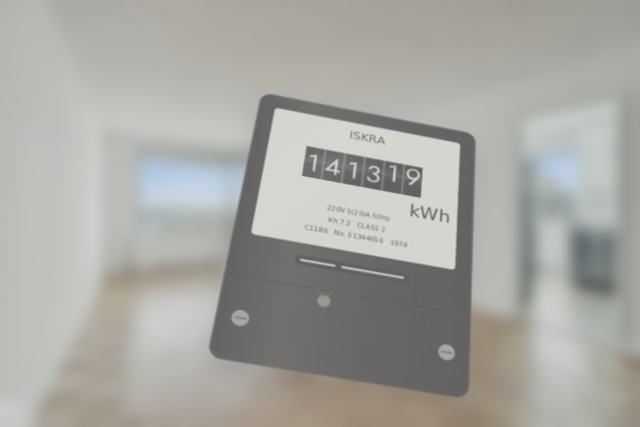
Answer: 141319 kWh
